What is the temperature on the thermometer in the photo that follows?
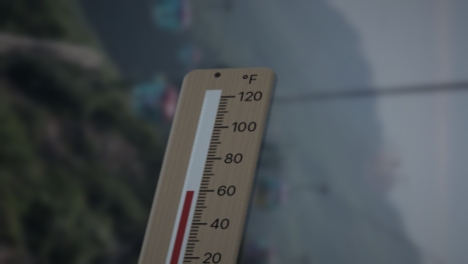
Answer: 60 °F
